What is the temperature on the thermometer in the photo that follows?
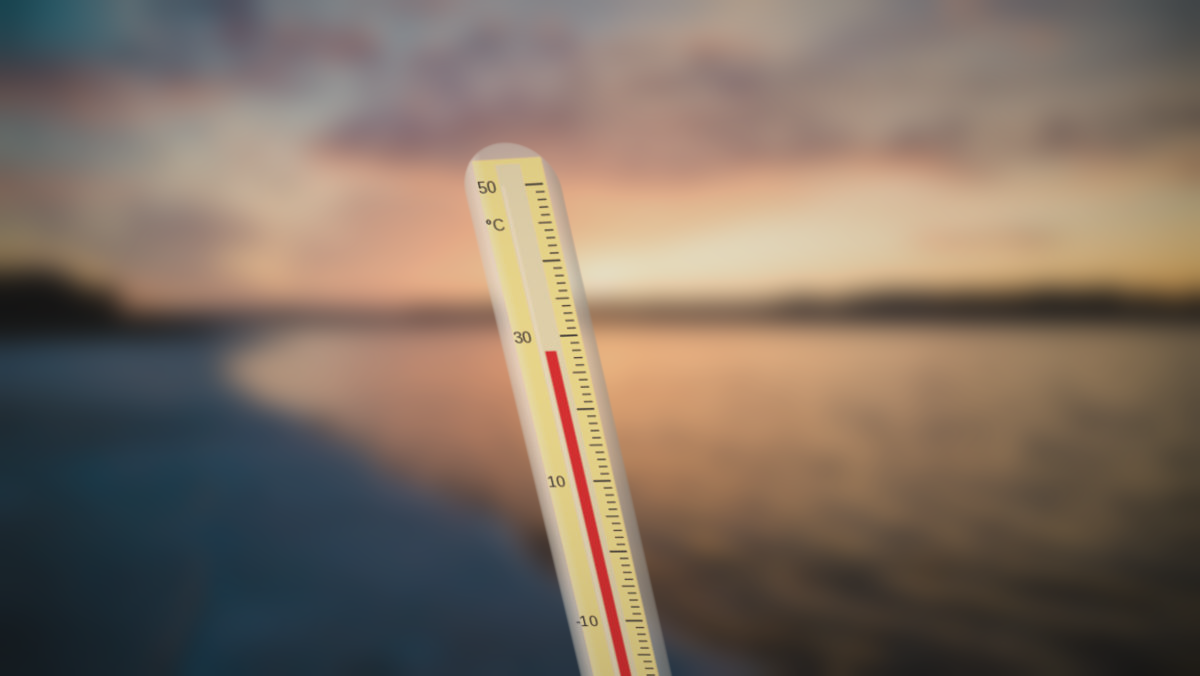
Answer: 28 °C
